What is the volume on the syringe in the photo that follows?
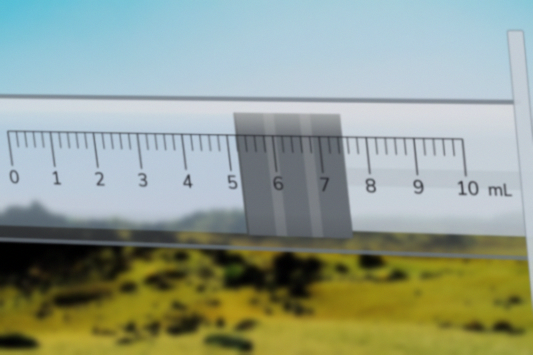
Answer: 5.2 mL
